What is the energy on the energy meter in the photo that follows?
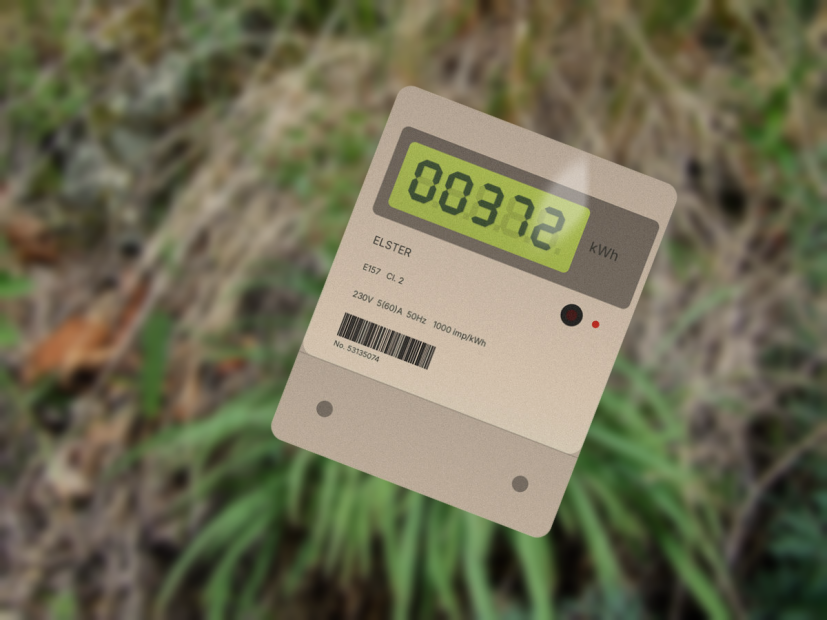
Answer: 372 kWh
